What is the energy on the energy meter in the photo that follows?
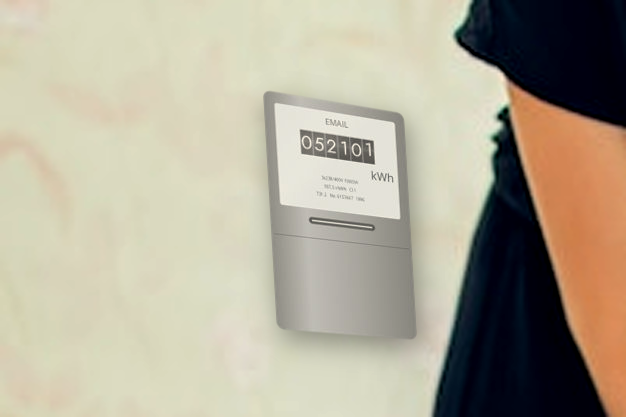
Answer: 52101 kWh
